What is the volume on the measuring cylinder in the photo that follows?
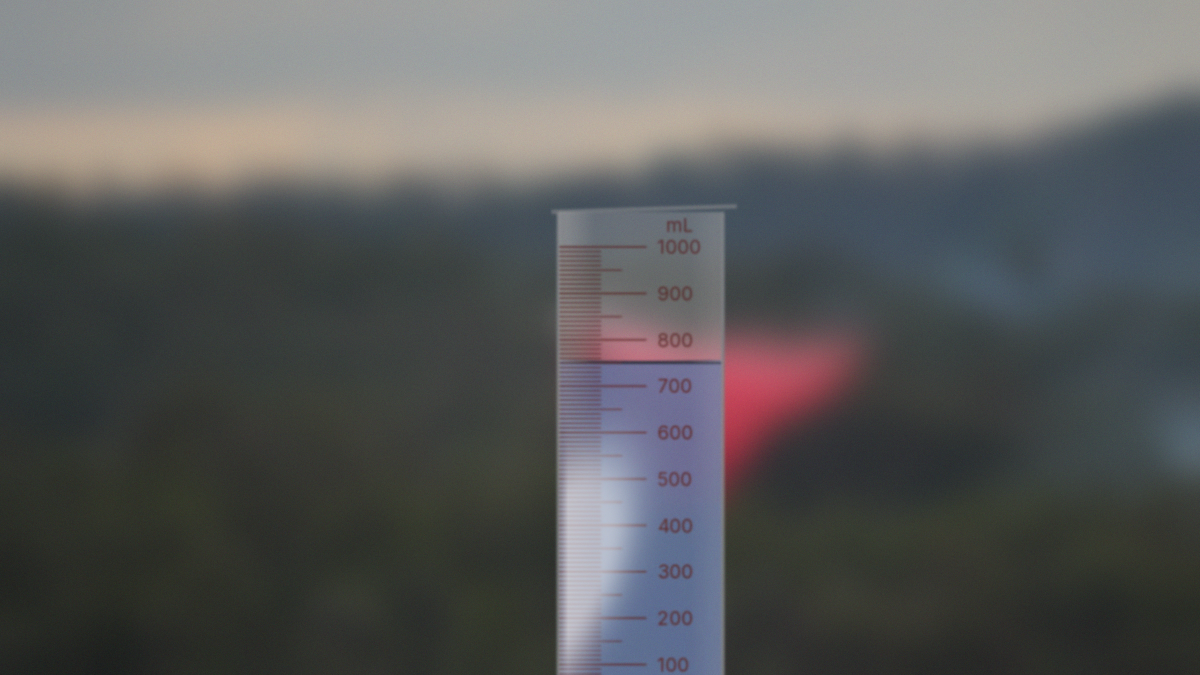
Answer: 750 mL
